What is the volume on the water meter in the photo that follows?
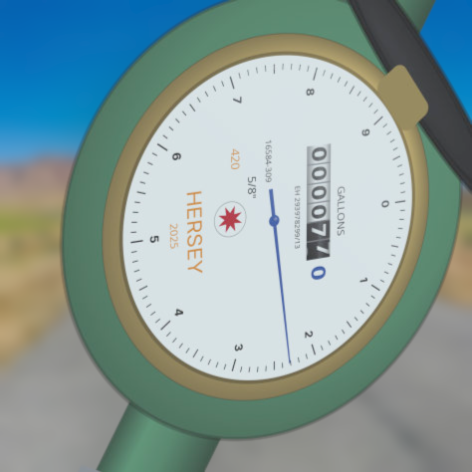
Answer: 772.3 gal
